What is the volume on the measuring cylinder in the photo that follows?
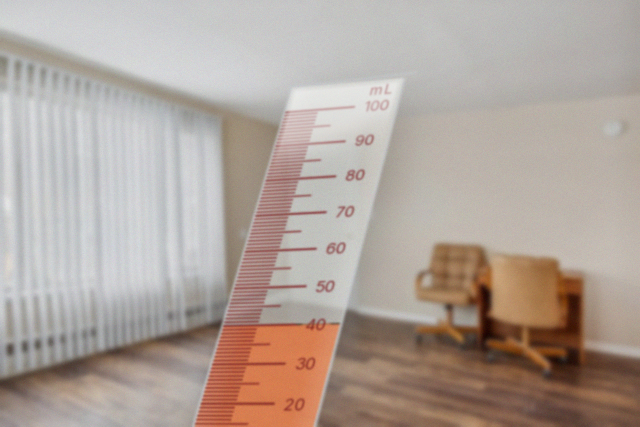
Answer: 40 mL
